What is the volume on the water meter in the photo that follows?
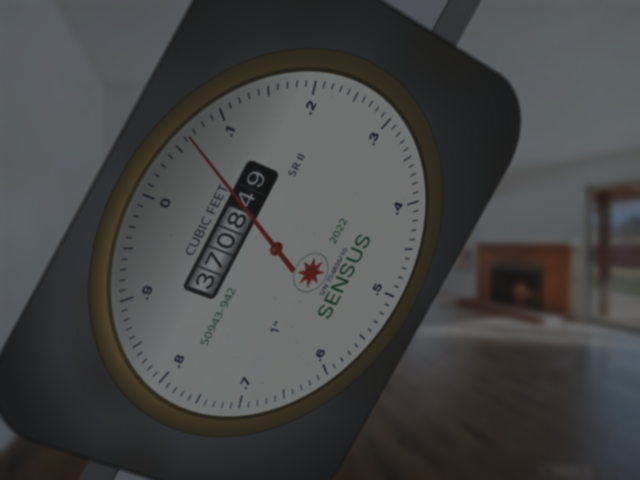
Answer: 370849.06 ft³
